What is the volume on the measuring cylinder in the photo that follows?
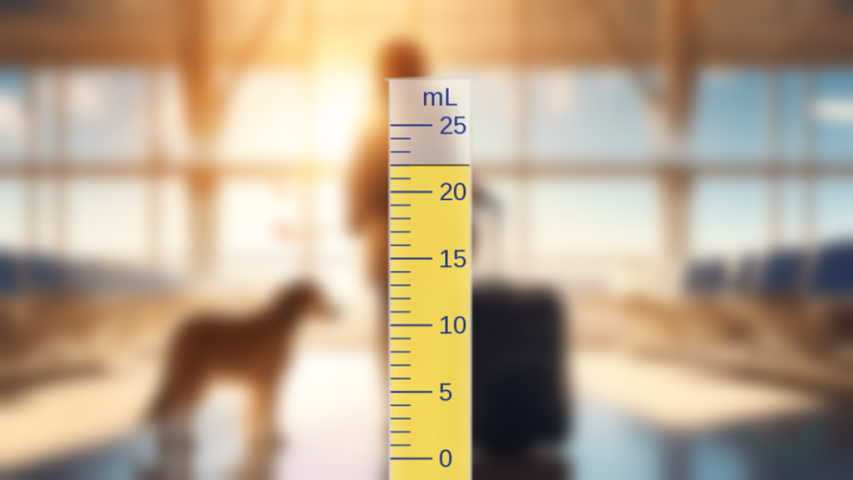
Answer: 22 mL
